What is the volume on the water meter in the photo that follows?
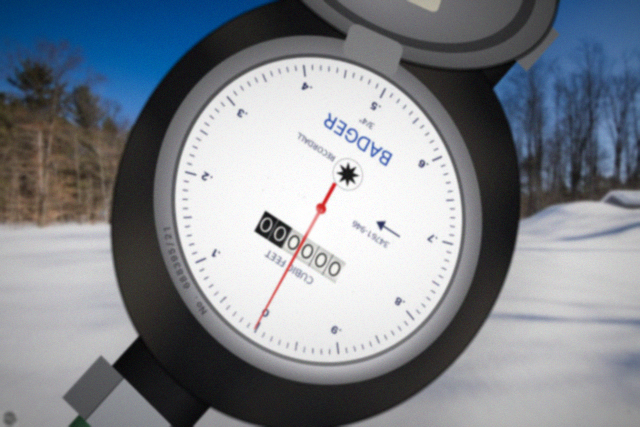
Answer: 0.00 ft³
